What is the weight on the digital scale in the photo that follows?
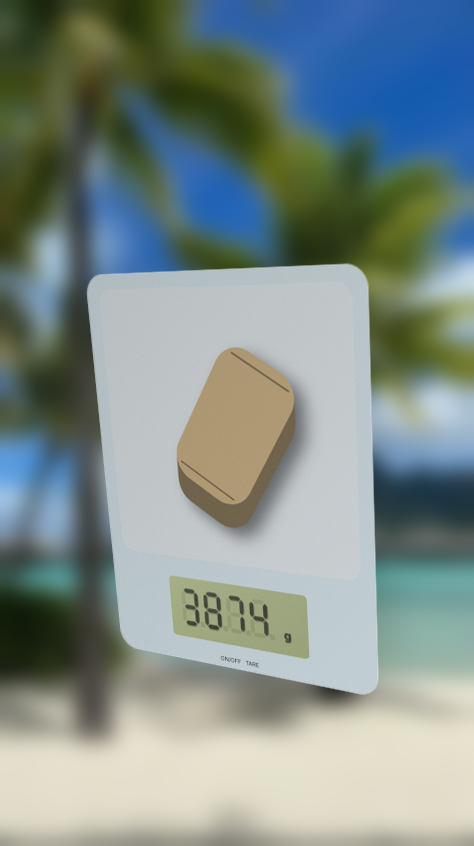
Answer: 3874 g
